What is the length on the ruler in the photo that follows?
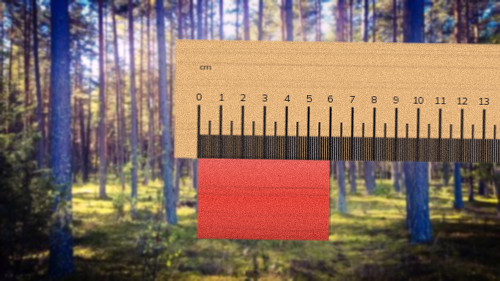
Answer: 6 cm
